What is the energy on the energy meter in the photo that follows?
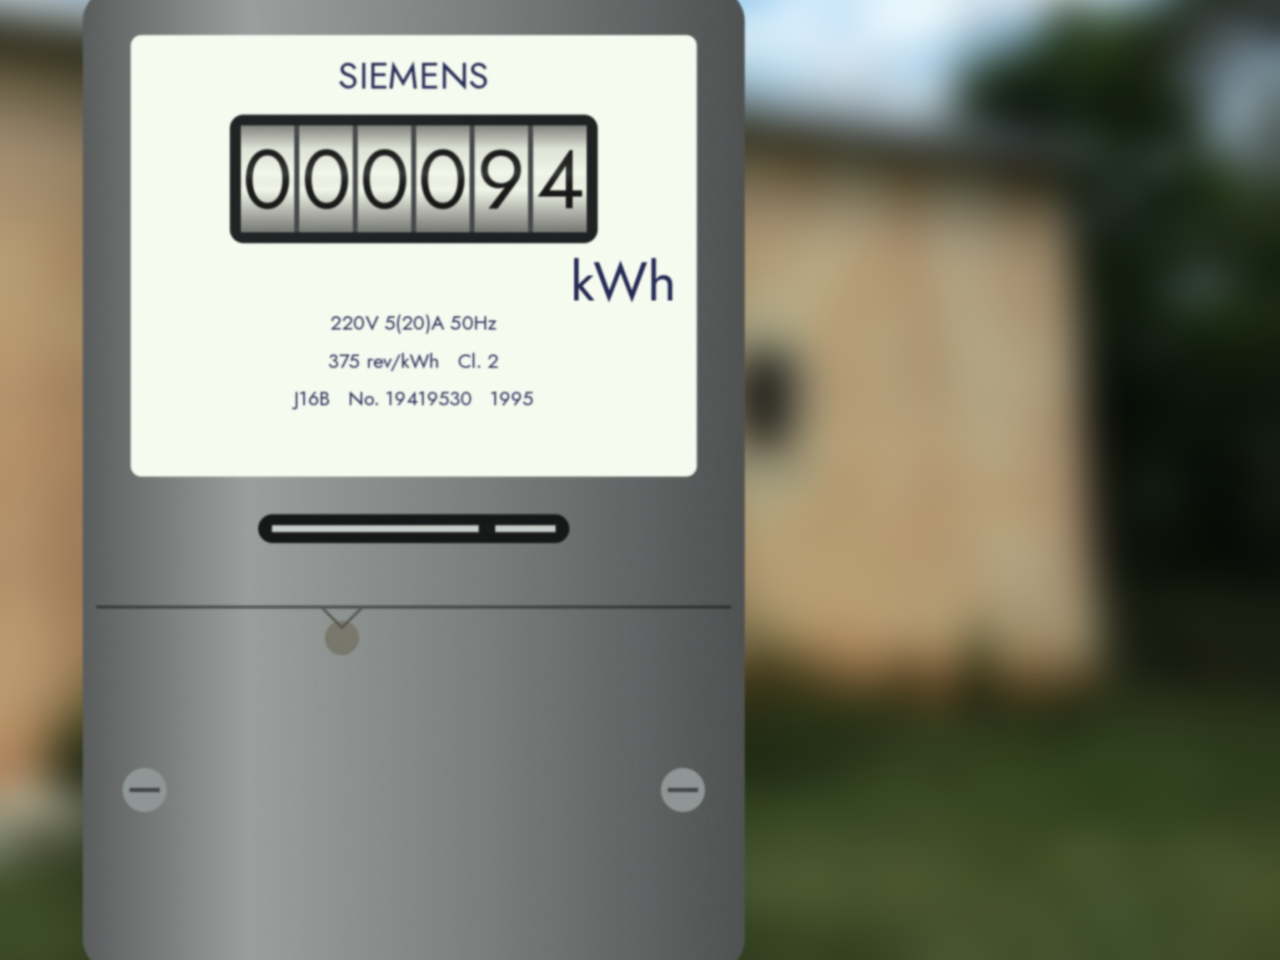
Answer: 94 kWh
